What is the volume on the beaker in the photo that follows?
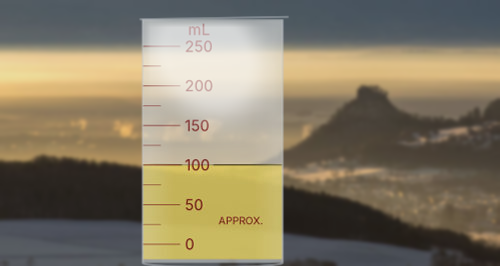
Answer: 100 mL
